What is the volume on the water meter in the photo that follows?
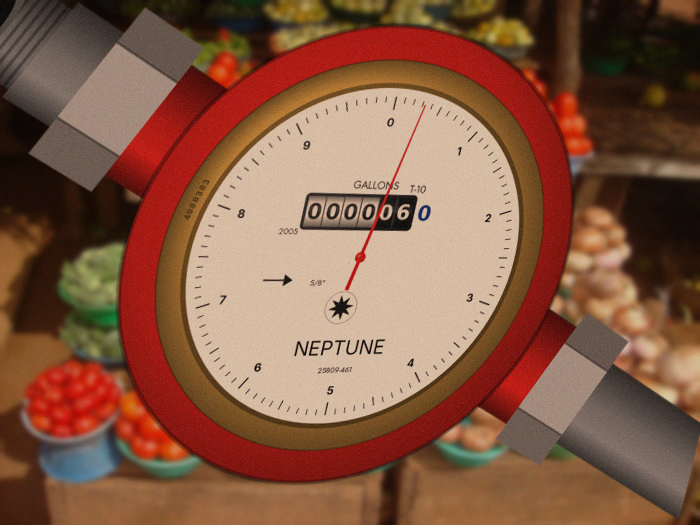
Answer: 60.3 gal
